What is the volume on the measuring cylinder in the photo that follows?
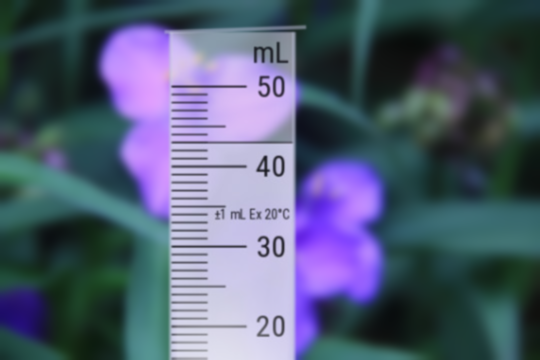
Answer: 43 mL
